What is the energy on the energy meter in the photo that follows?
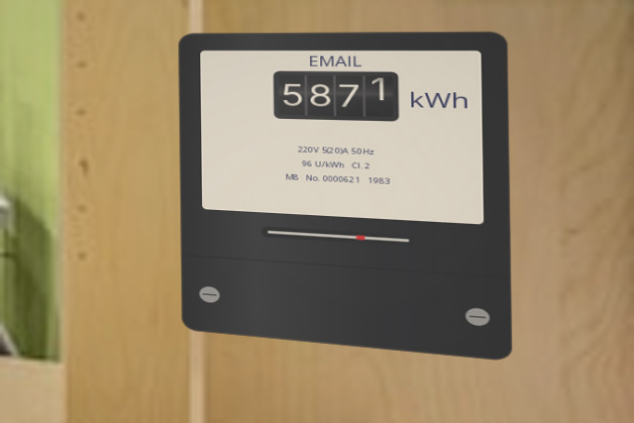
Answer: 5871 kWh
